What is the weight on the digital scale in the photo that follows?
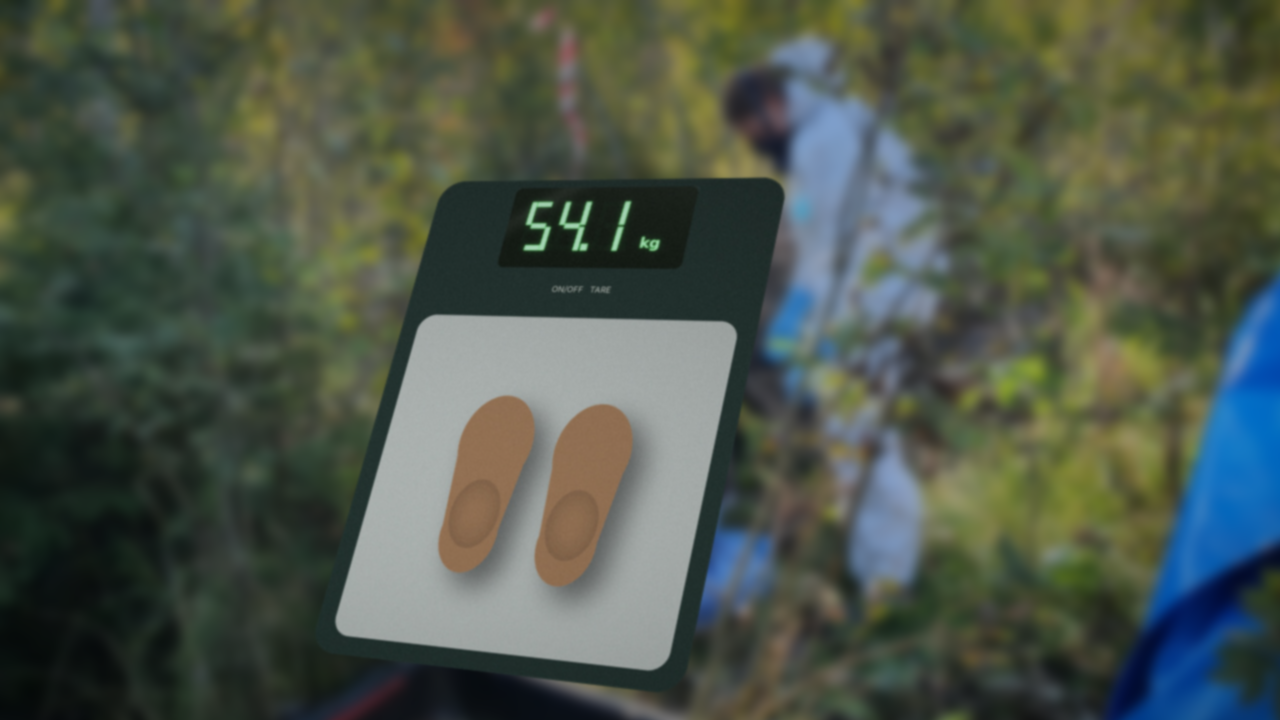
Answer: 54.1 kg
